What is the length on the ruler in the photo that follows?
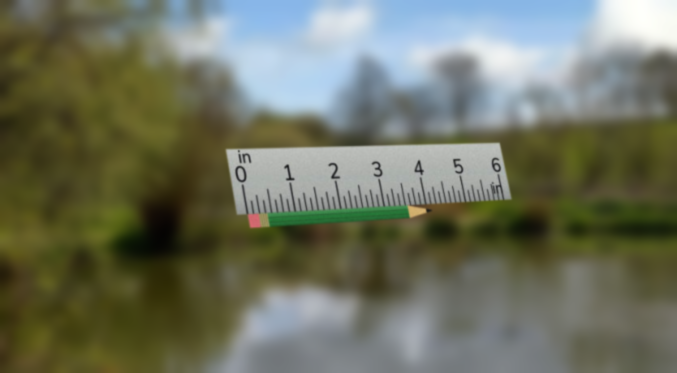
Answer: 4.125 in
